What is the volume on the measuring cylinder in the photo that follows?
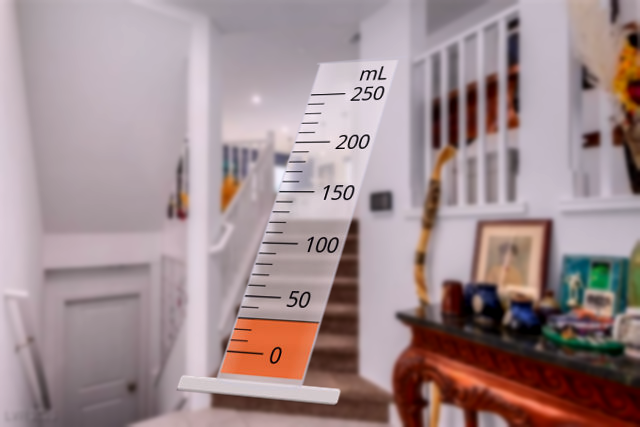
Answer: 30 mL
